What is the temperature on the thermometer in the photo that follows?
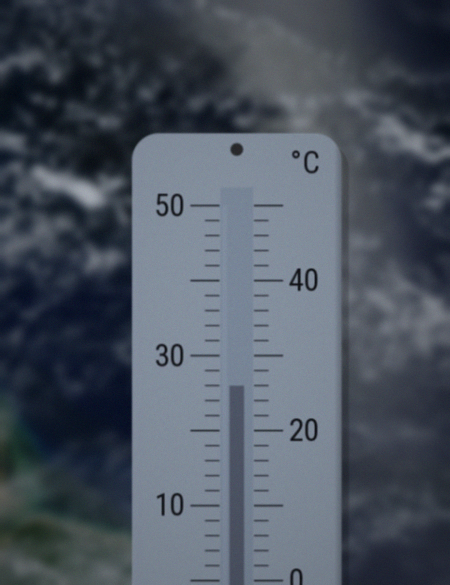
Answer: 26 °C
